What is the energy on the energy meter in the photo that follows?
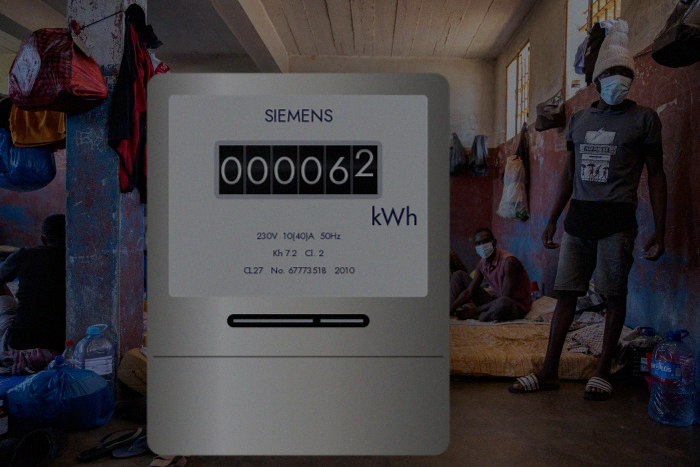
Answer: 62 kWh
